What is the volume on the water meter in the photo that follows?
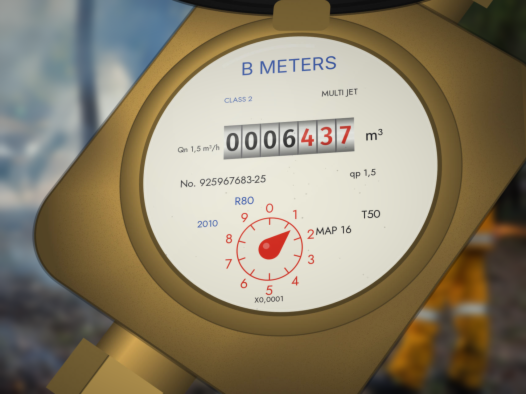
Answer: 6.4371 m³
